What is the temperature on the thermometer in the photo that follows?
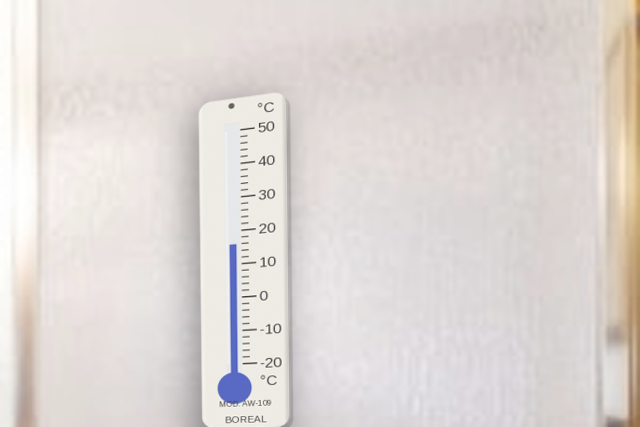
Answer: 16 °C
